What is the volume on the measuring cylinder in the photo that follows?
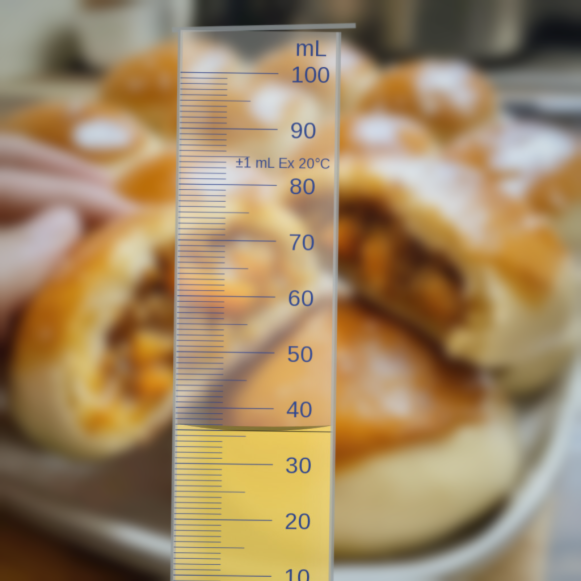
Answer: 36 mL
